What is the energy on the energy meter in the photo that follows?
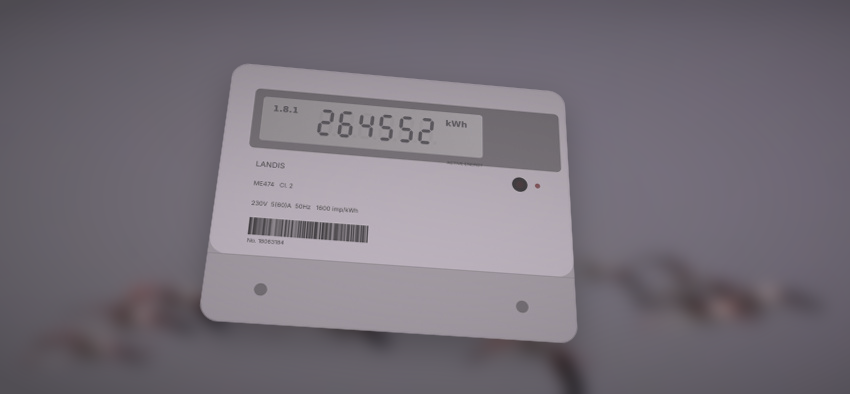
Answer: 264552 kWh
